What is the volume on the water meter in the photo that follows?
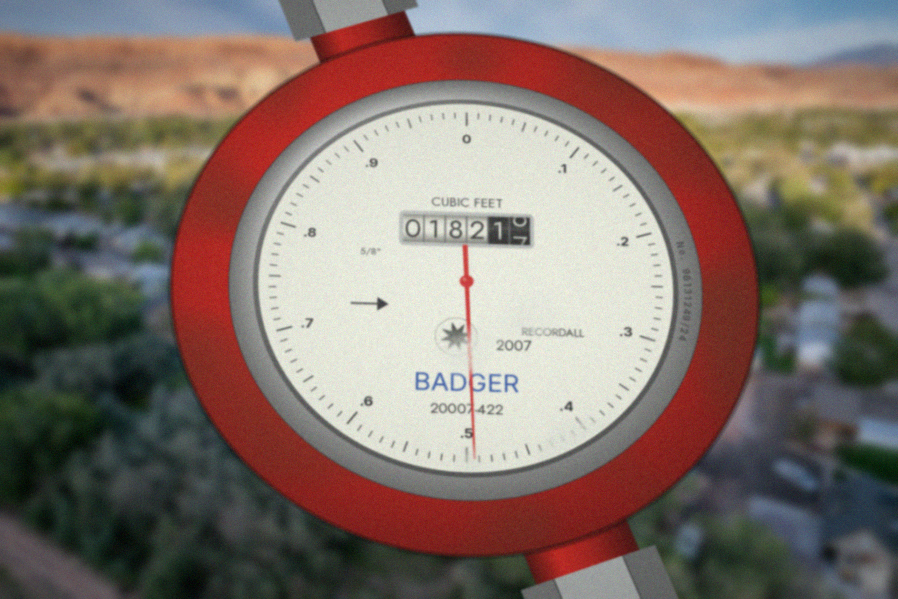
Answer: 18216.49 ft³
